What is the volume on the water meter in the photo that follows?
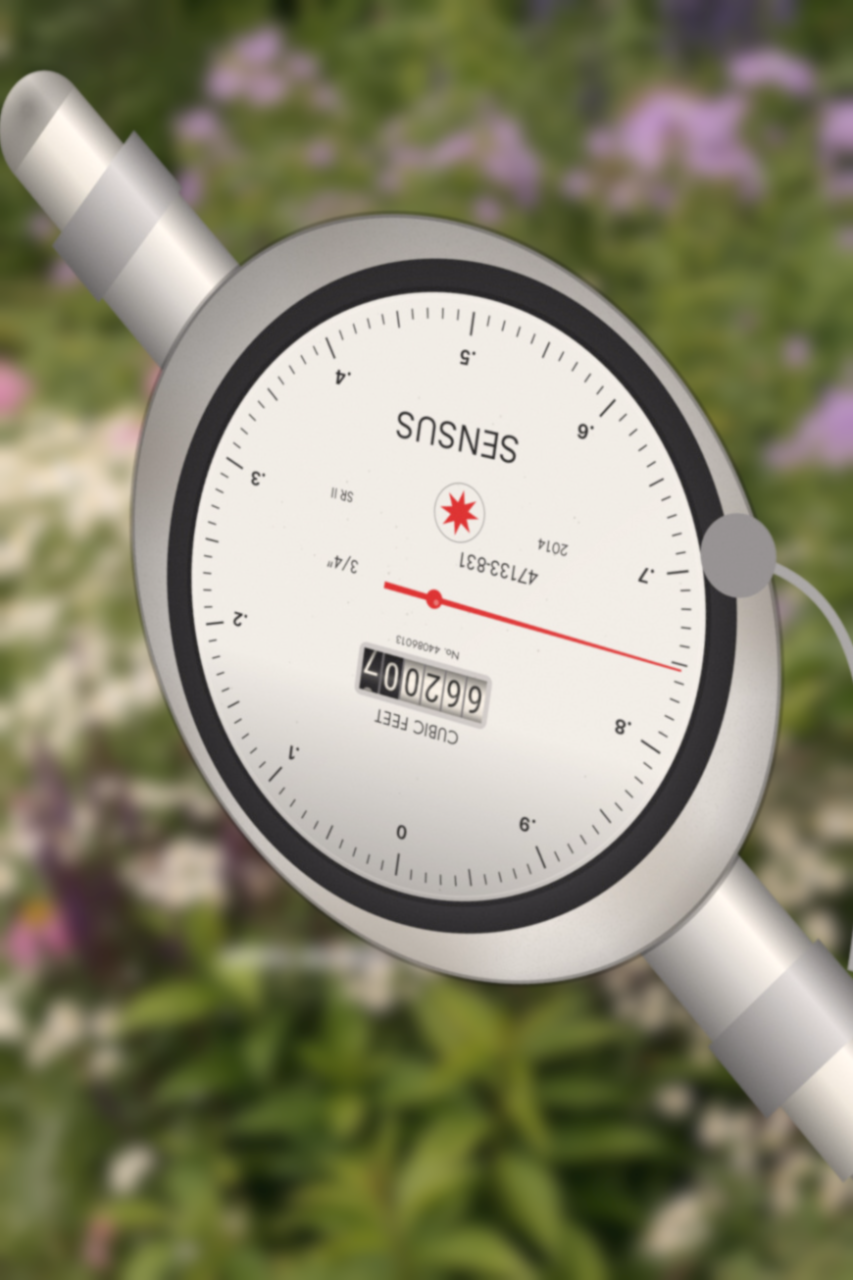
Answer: 662006.75 ft³
